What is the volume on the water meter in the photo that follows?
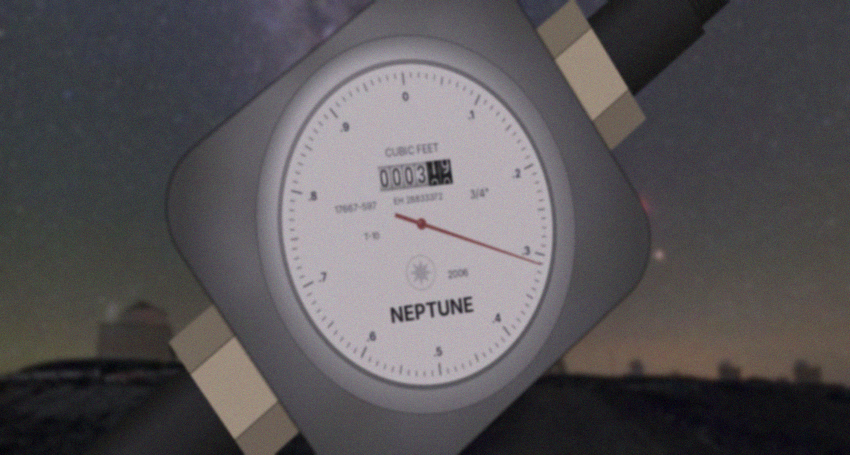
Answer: 319.31 ft³
